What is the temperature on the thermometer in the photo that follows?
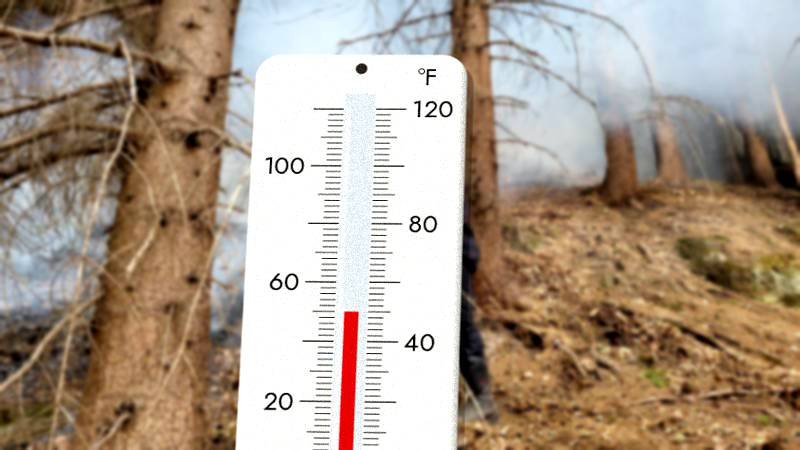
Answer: 50 °F
